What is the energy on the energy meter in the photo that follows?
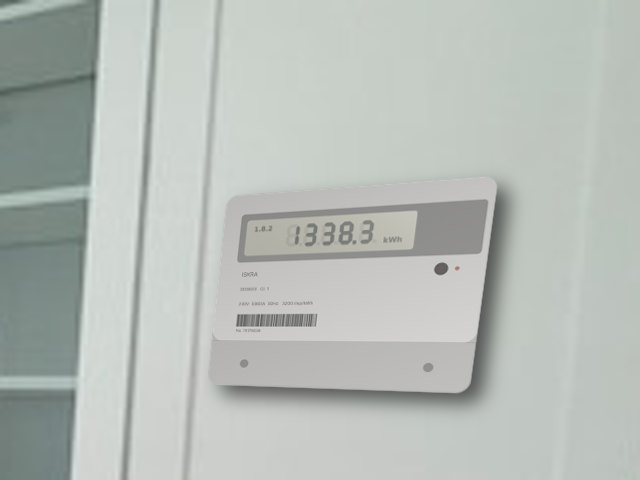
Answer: 1338.3 kWh
